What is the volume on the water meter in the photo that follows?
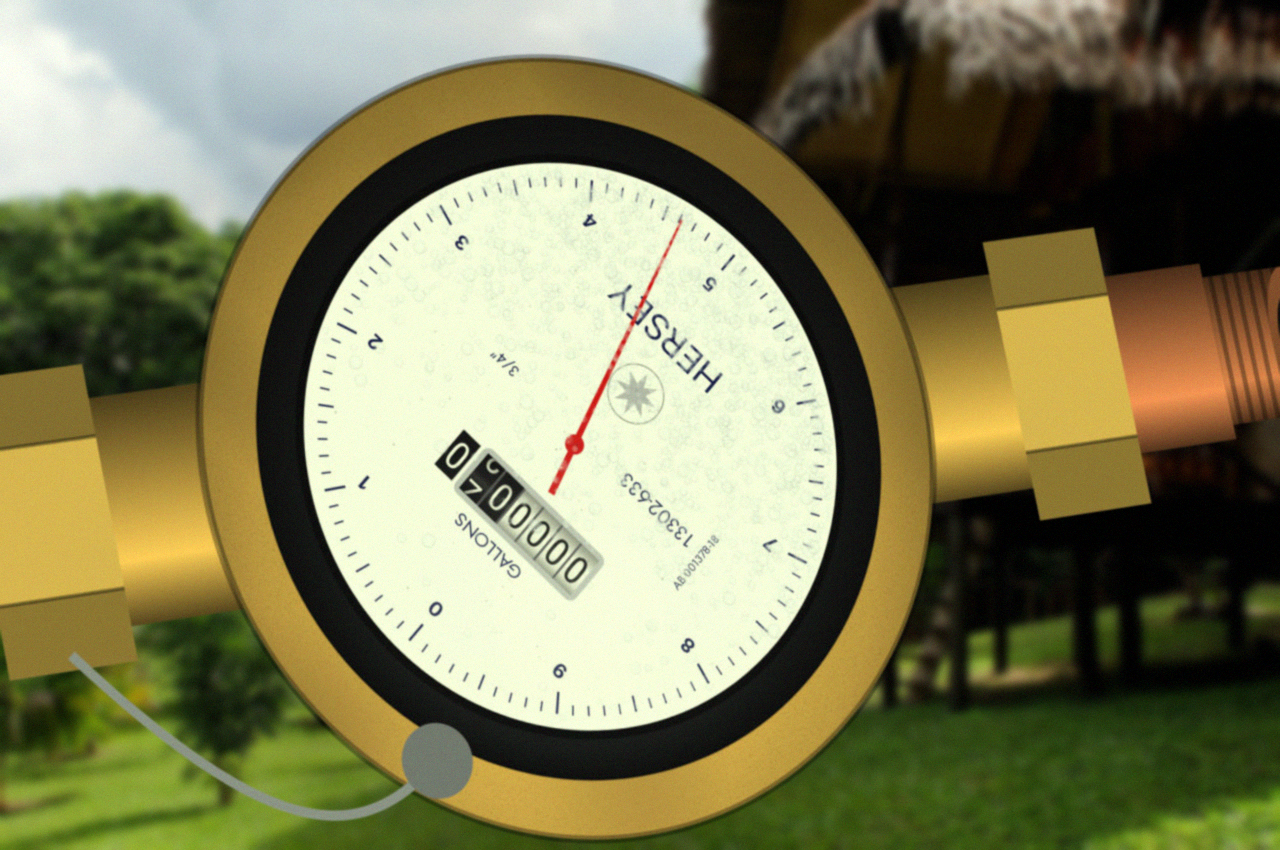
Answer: 24.6 gal
